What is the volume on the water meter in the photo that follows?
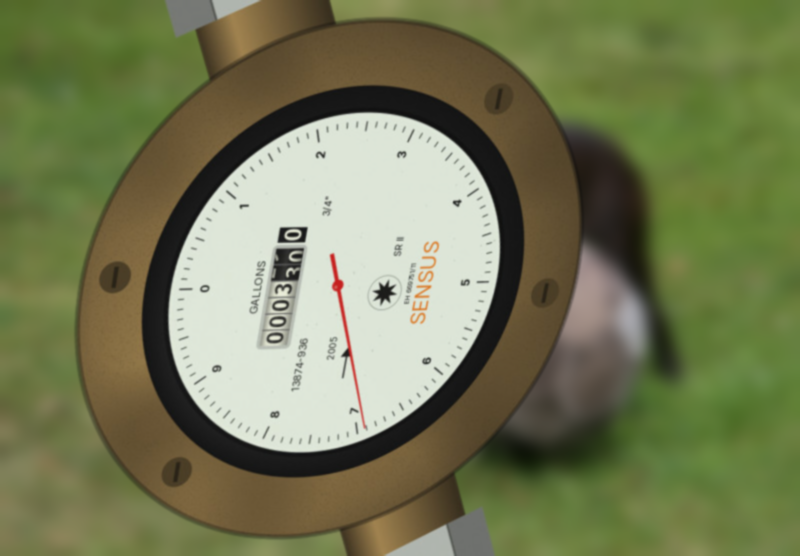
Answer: 3296.9 gal
